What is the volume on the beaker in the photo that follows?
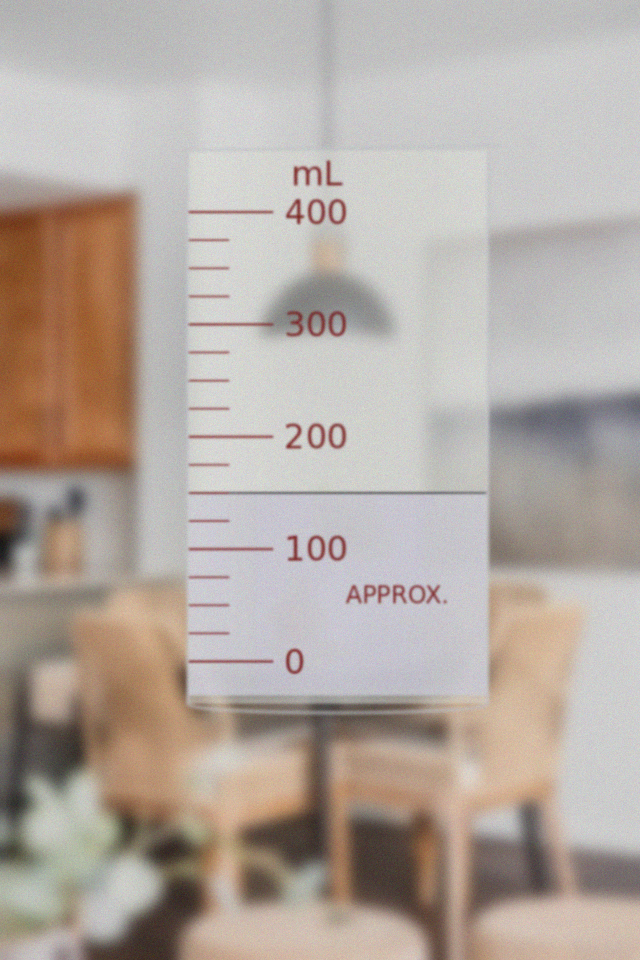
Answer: 150 mL
